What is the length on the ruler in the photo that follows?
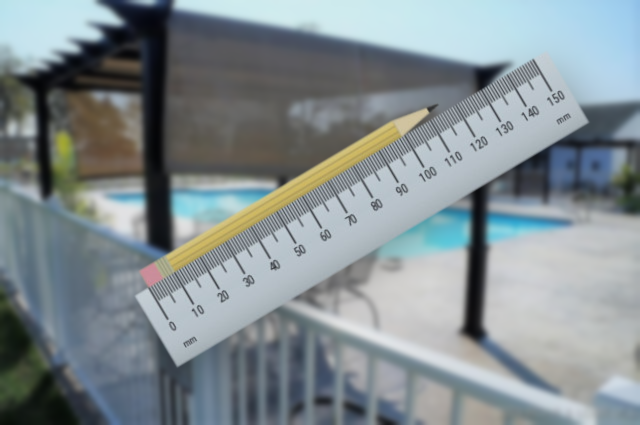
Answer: 115 mm
